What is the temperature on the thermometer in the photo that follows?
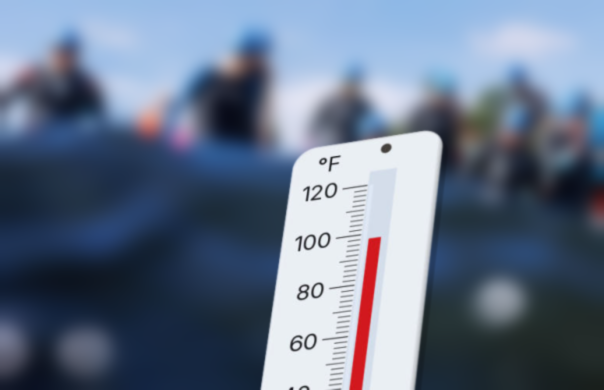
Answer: 98 °F
